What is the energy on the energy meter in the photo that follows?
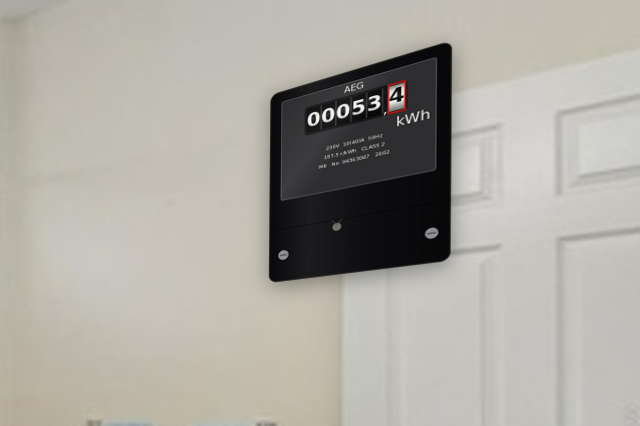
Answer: 53.4 kWh
